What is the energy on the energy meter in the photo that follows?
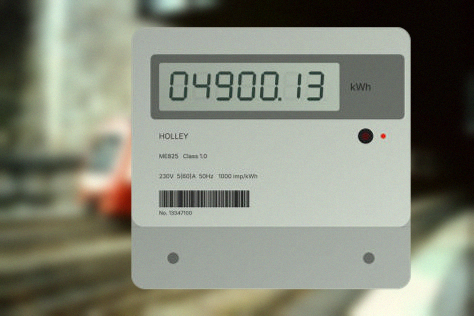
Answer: 4900.13 kWh
